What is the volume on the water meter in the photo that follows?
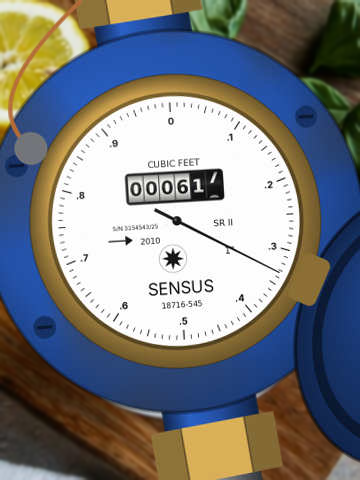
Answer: 617.33 ft³
